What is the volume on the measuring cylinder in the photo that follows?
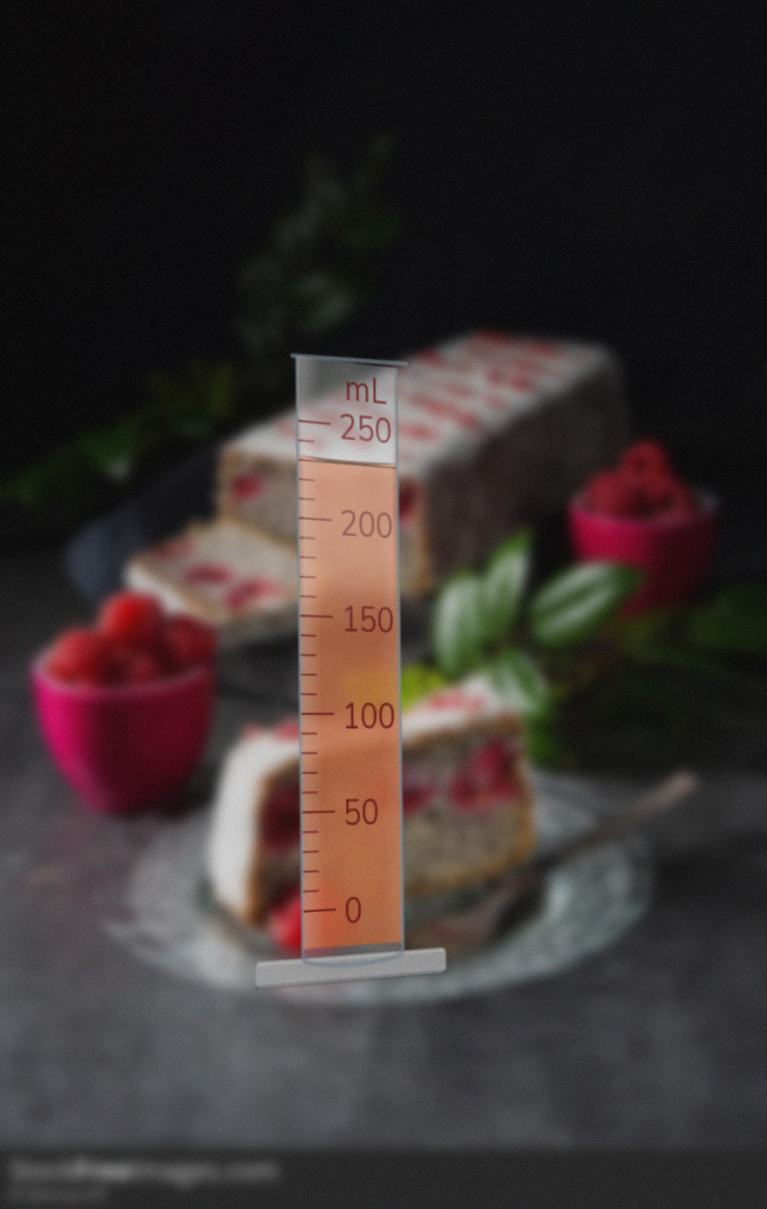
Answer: 230 mL
